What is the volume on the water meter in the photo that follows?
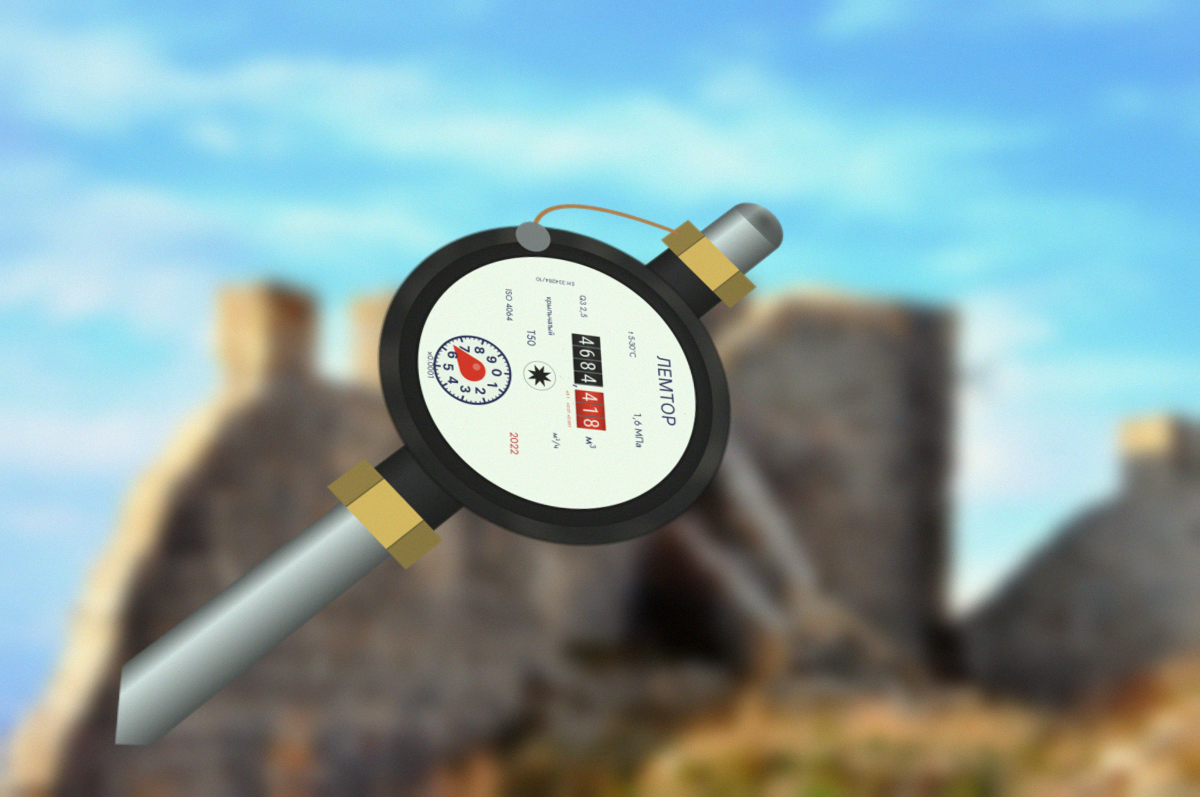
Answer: 4684.4186 m³
